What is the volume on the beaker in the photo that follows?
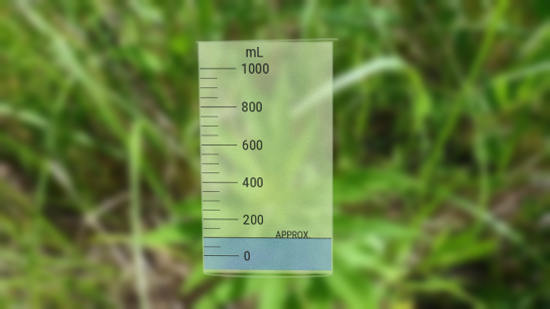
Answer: 100 mL
